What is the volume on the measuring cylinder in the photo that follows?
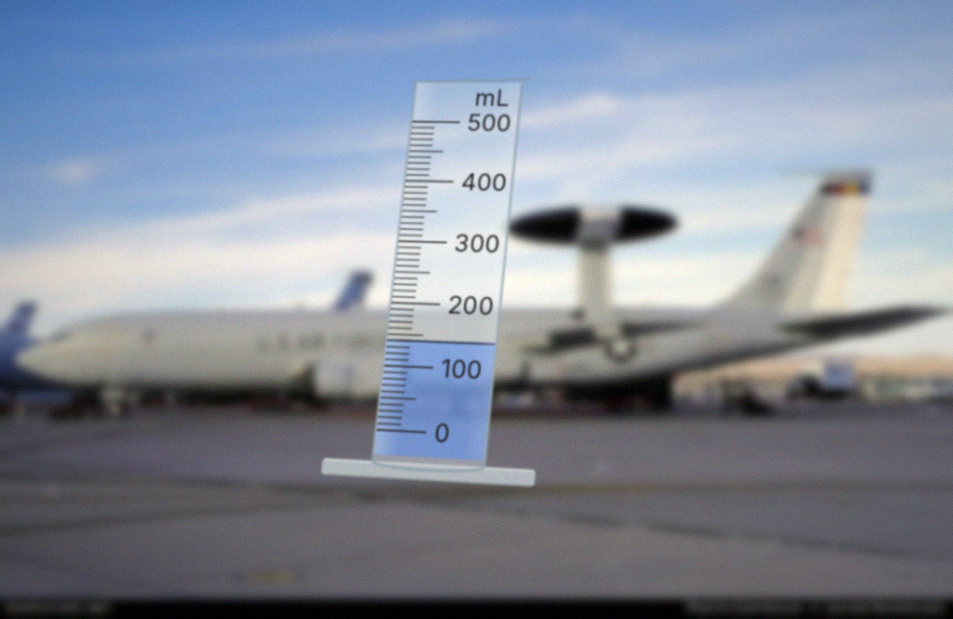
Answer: 140 mL
